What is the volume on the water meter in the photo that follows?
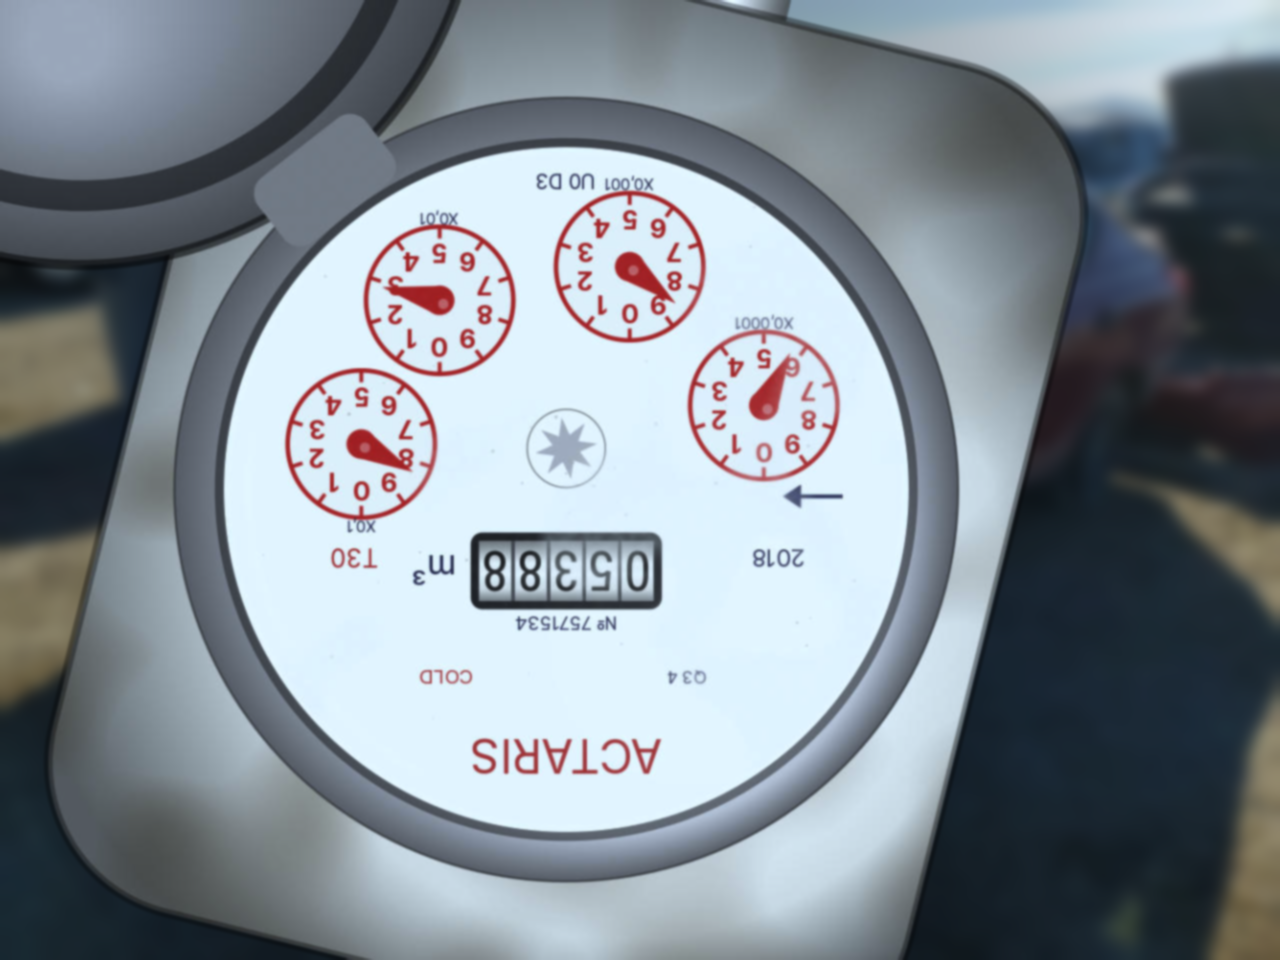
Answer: 5388.8285 m³
